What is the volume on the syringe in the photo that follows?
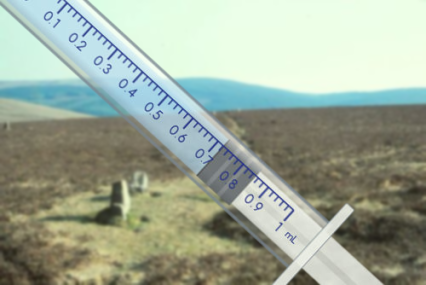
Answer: 0.72 mL
